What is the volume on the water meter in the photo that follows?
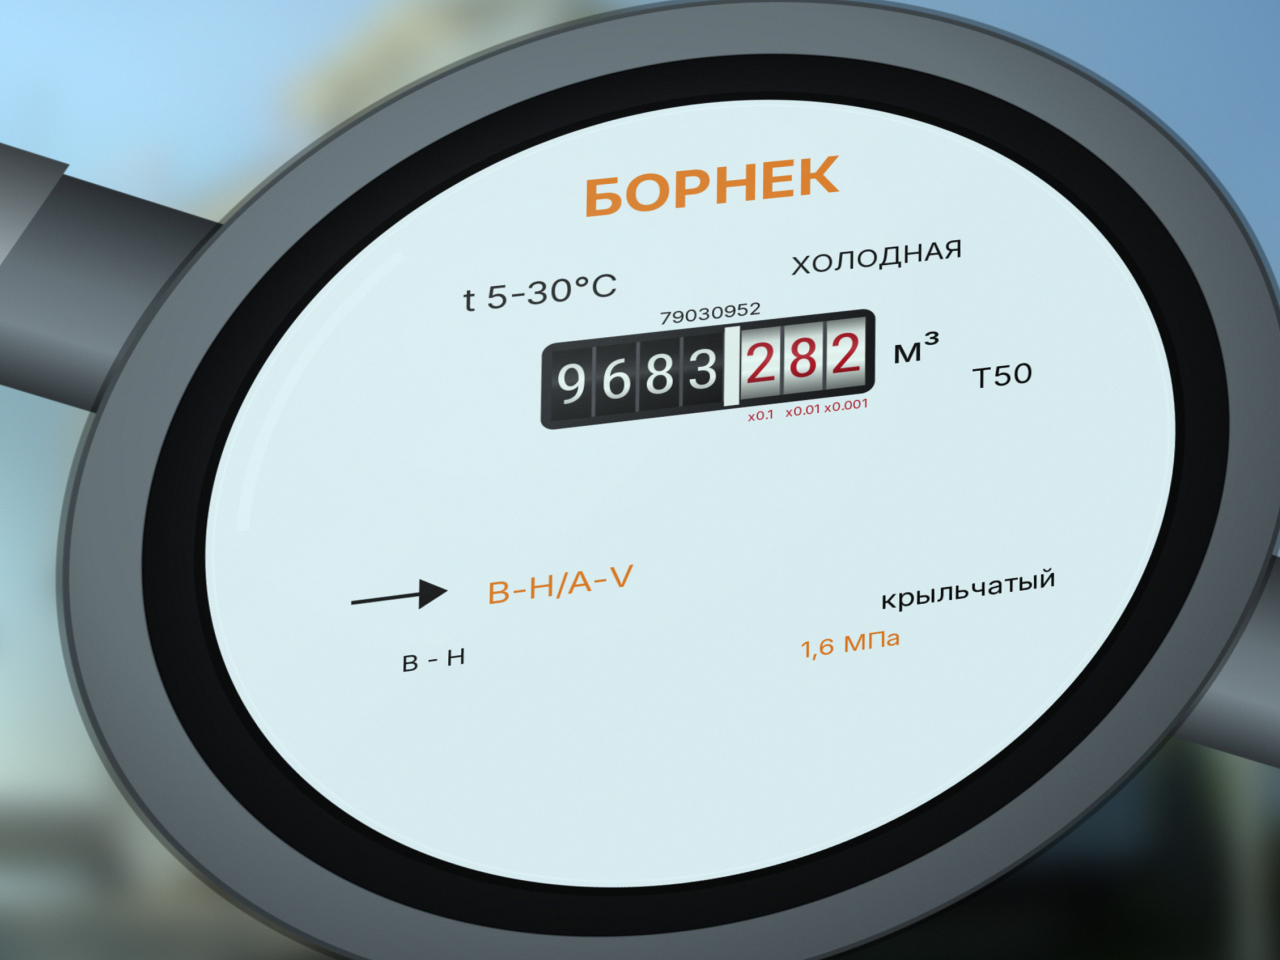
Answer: 9683.282 m³
